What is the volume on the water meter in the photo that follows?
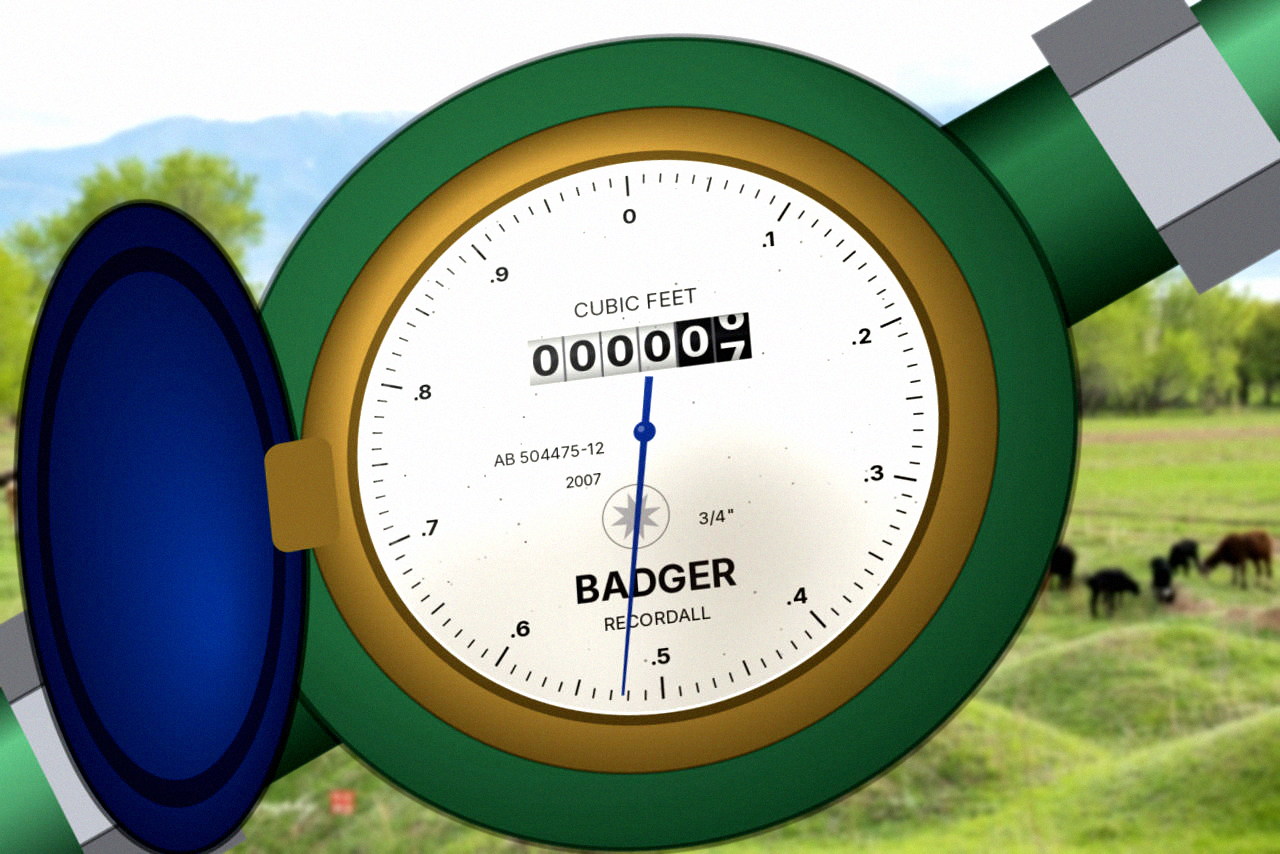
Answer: 6.52 ft³
